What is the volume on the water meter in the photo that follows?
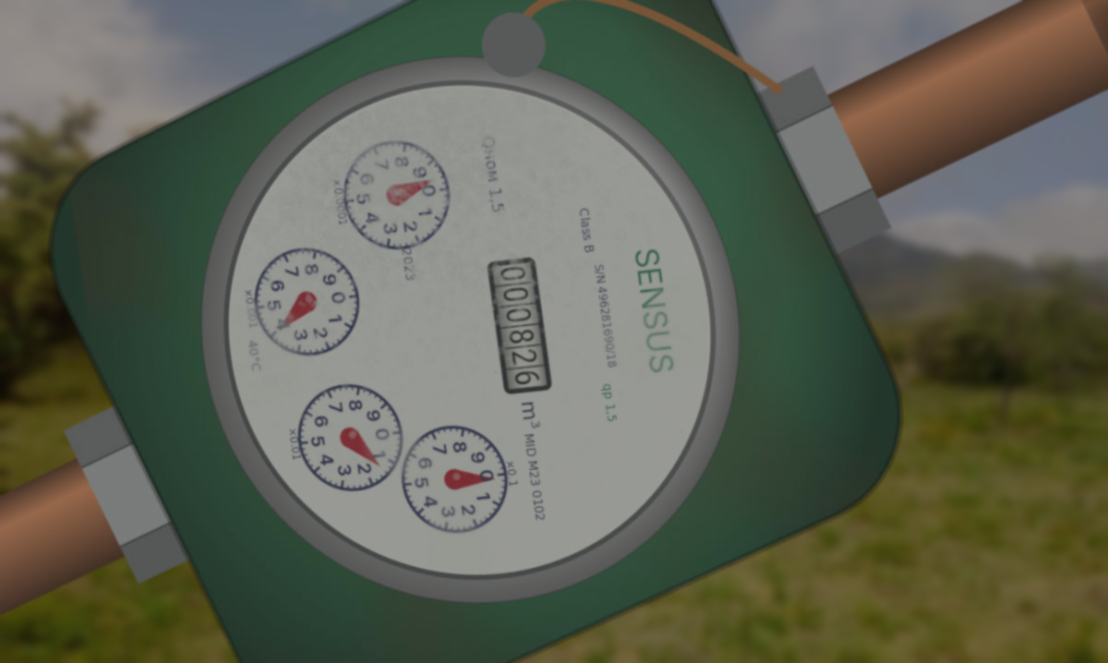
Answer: 826.0139 m³
